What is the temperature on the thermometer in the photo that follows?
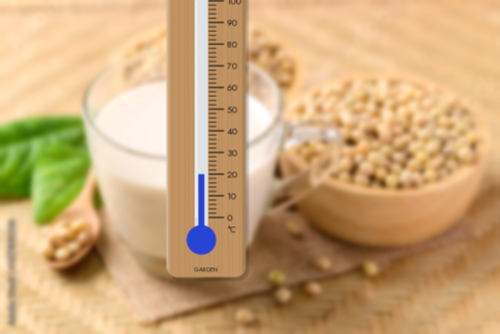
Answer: 20 °C
